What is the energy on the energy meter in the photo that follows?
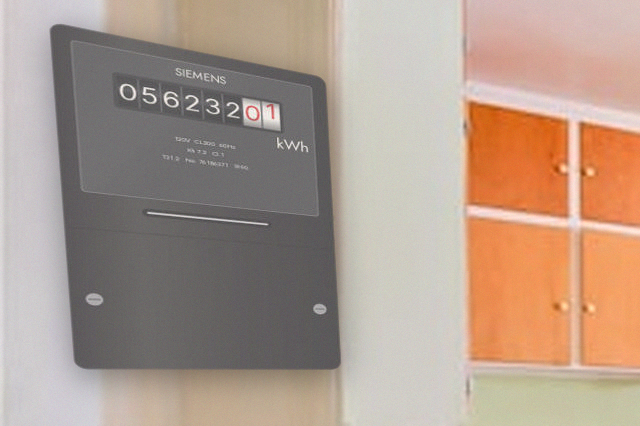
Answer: 56232.01 kWh
